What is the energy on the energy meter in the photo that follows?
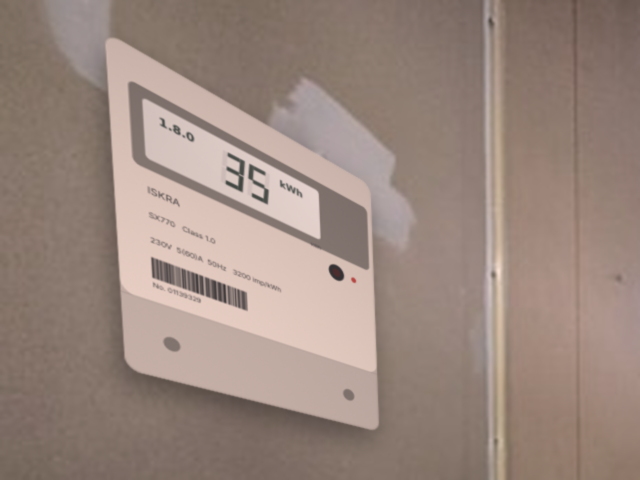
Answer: 35 kWh
